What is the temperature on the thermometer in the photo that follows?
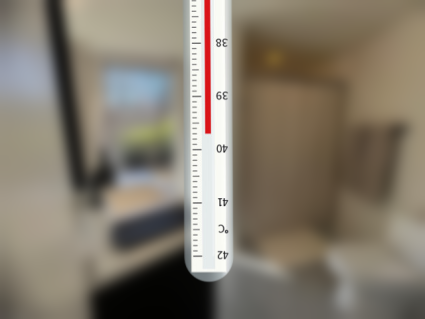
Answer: 39.7 °C
